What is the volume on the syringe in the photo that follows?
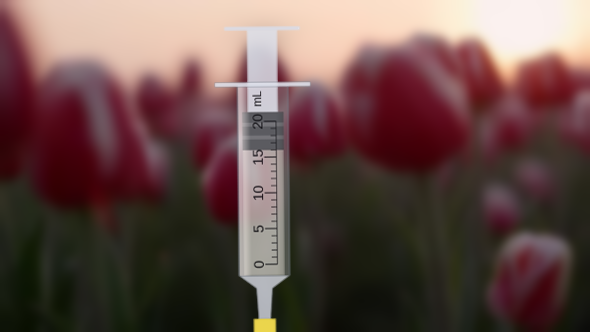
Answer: 16 mL
